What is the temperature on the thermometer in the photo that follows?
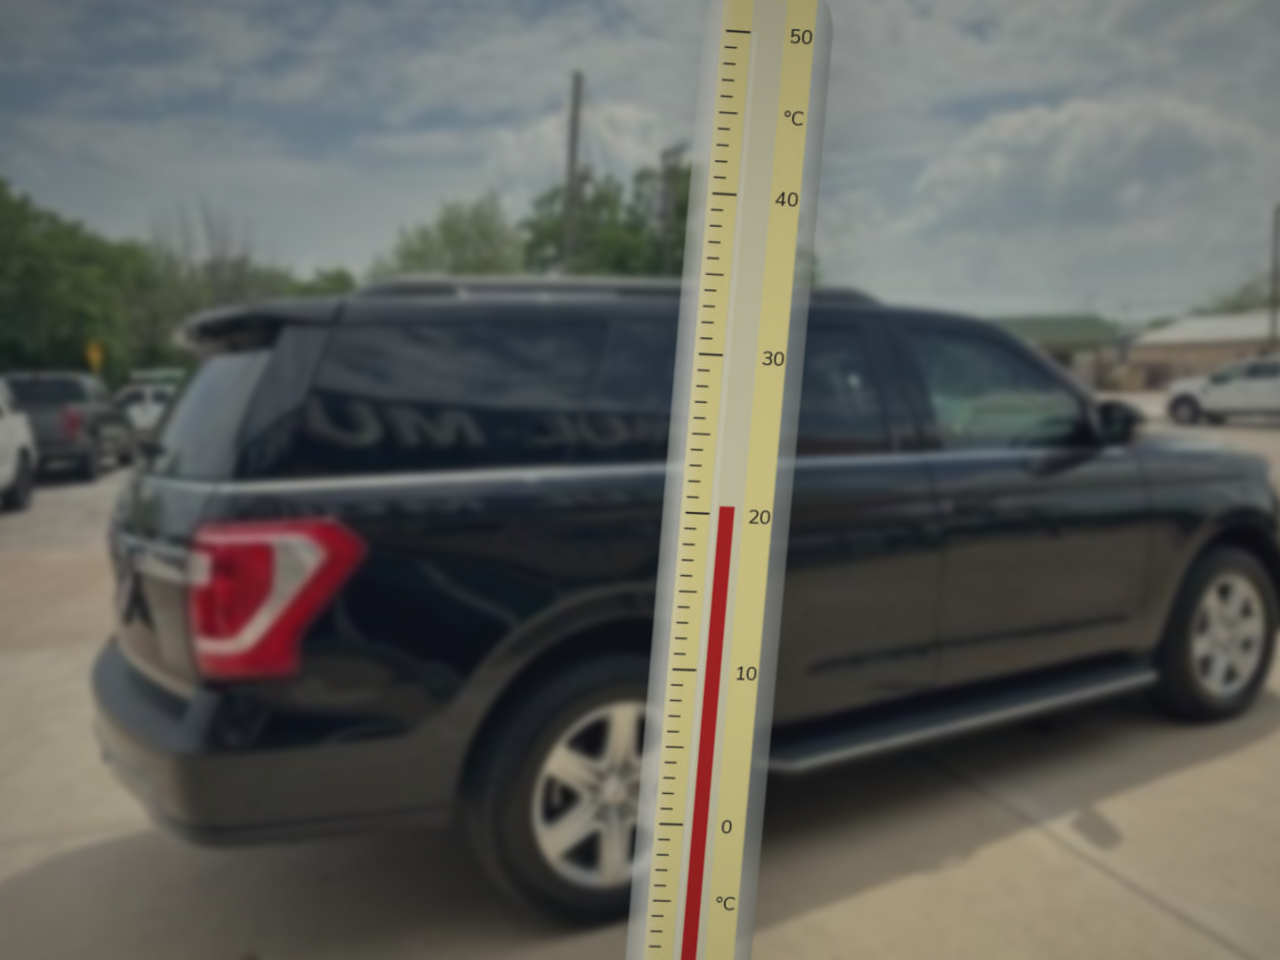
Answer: 20.5 °C
